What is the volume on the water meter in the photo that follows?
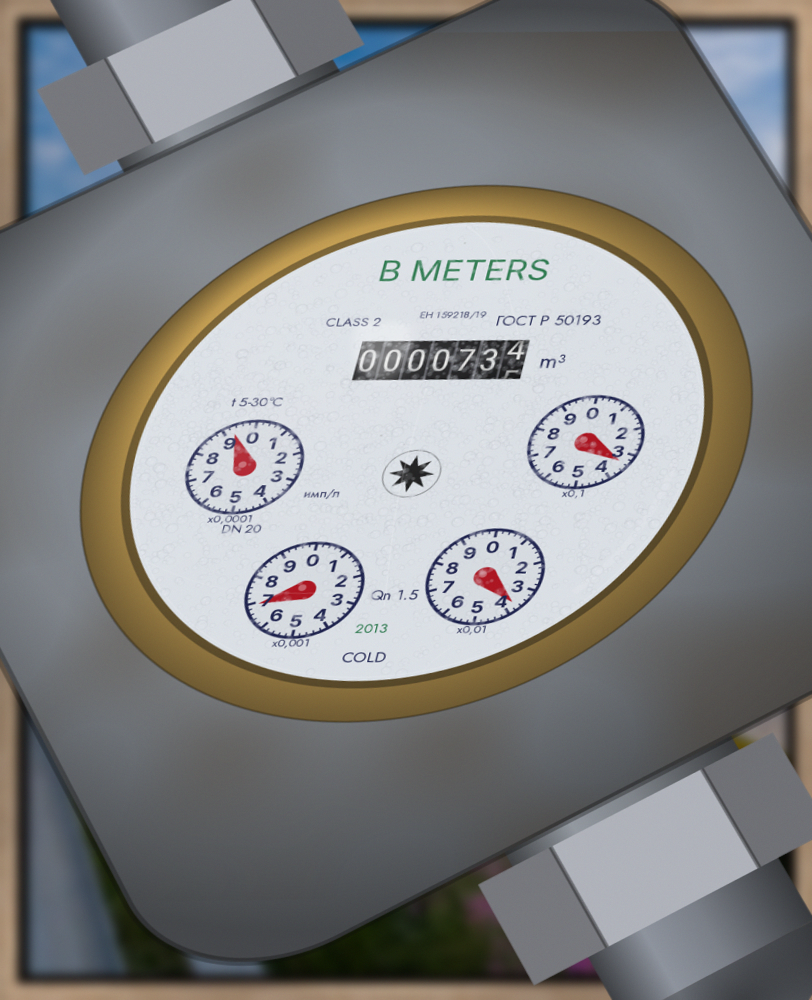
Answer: 734.3369 m³
